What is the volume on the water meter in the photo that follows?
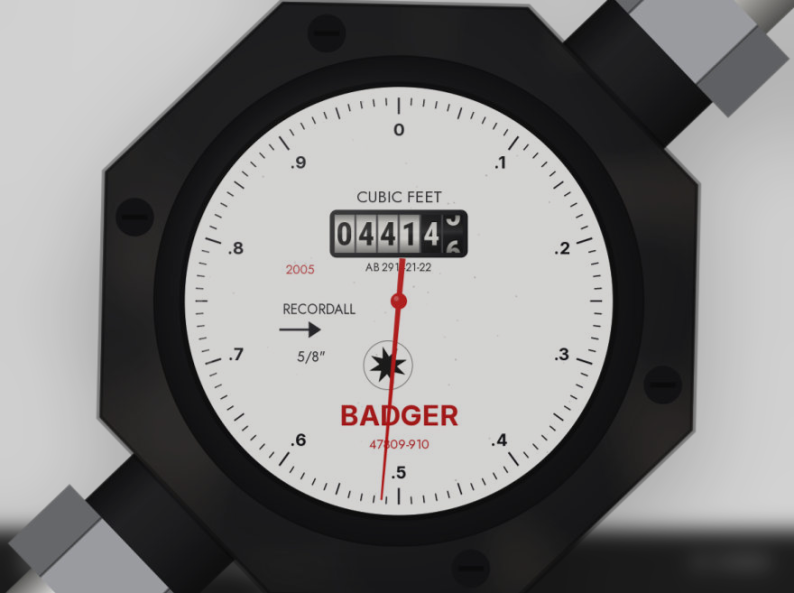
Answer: 44145.51 ft³
